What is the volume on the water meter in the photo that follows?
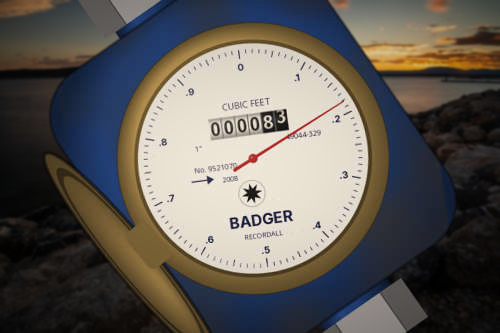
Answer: 83.18 ft³
